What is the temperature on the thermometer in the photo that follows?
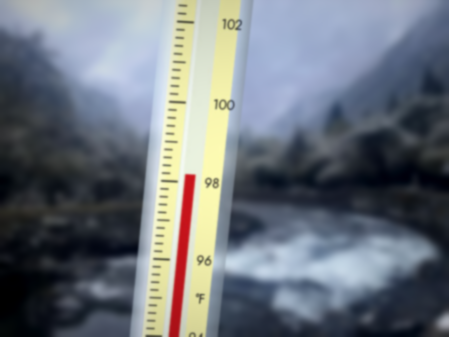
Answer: 98.2 °F
